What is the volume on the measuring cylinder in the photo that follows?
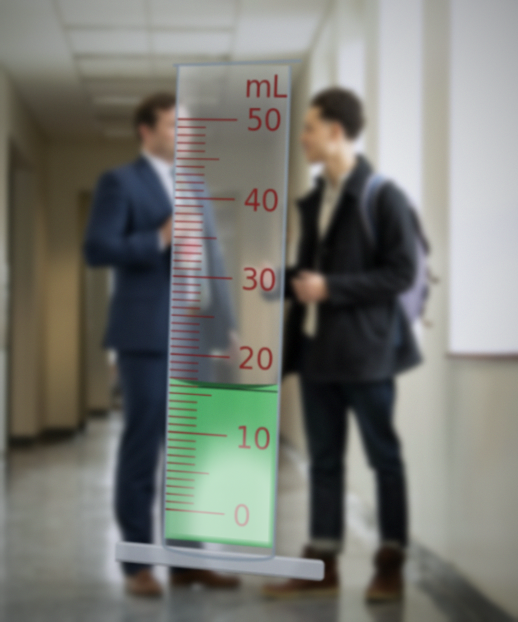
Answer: 16 mL
